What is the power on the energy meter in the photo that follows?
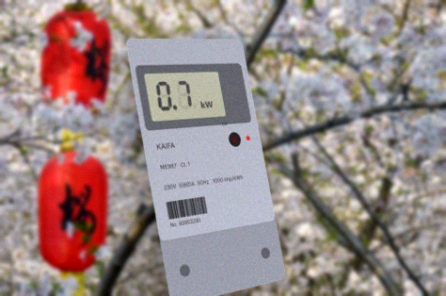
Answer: 0.7 kW
